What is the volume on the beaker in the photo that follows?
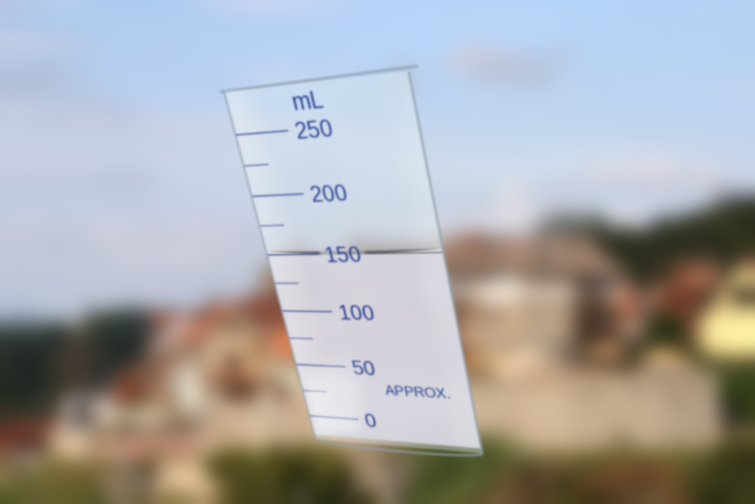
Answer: 150 mL
